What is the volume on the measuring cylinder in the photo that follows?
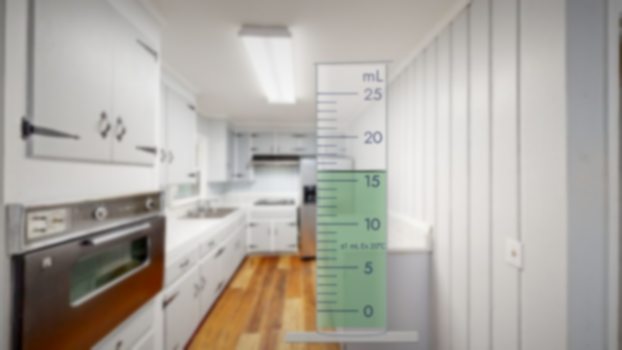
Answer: 16 mL
